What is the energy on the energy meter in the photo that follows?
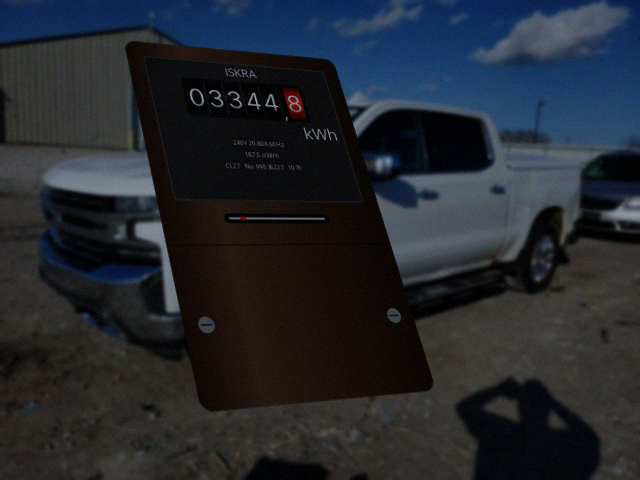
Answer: 3344.8 kWh
